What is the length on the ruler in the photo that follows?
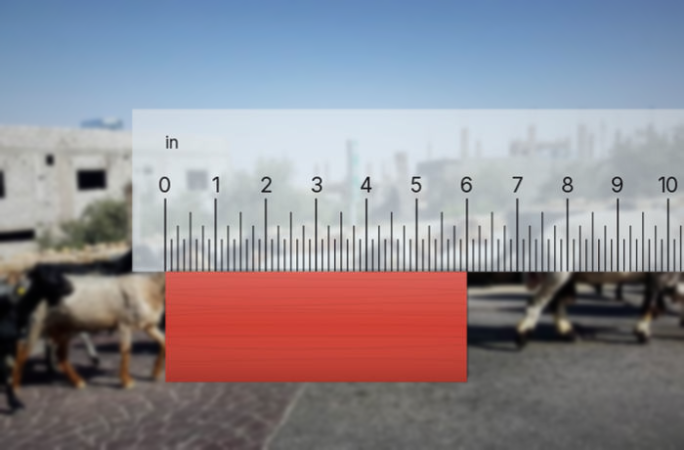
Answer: 6 in
